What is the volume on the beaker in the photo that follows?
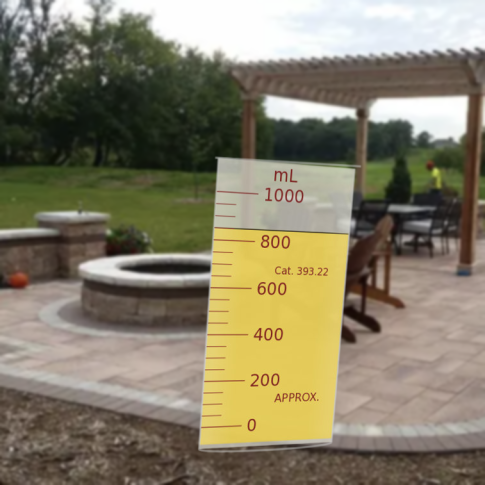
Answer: 850 mL
